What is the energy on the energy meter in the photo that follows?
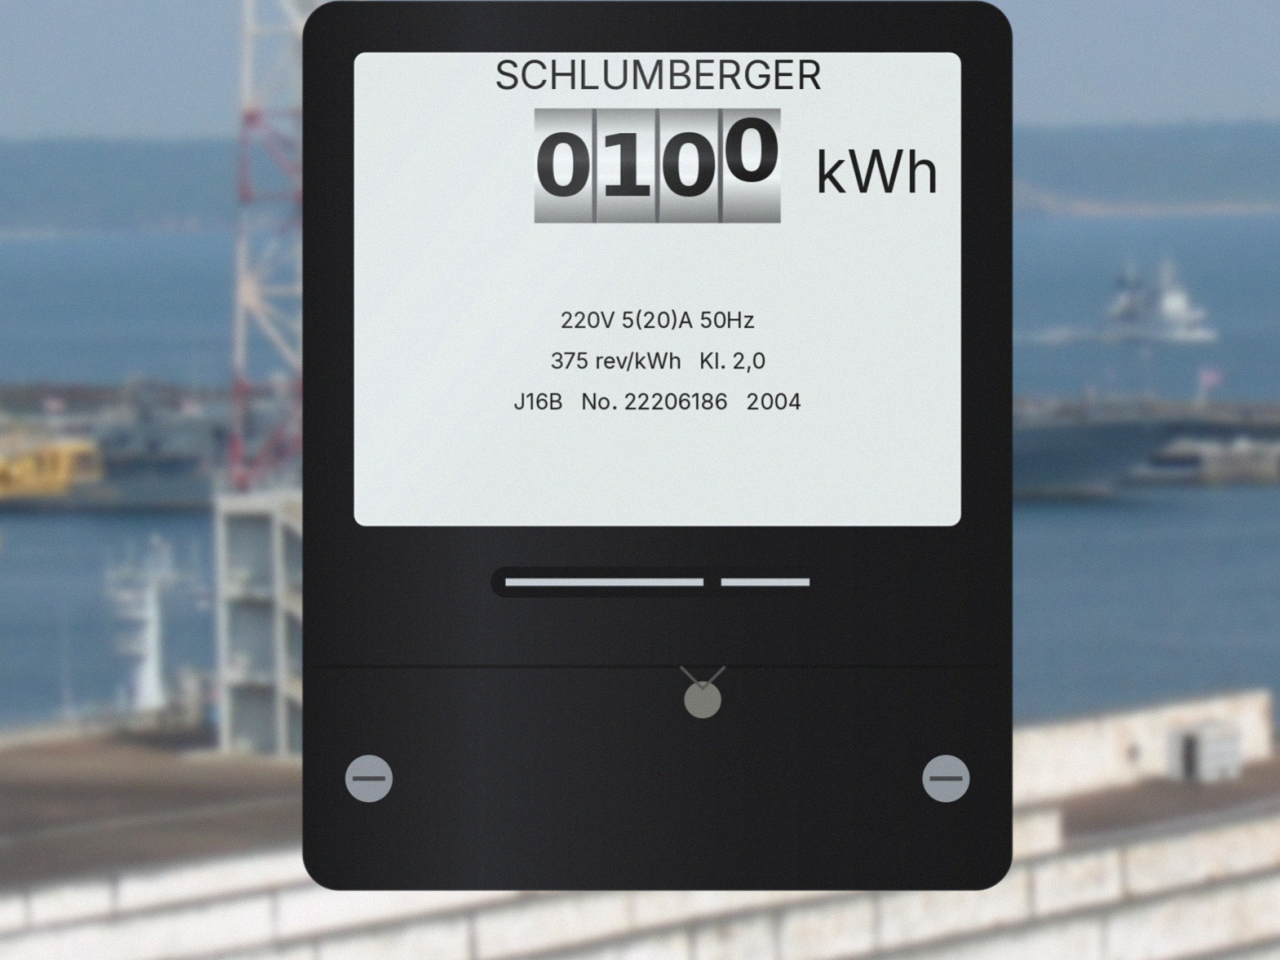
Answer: 100 kWh
